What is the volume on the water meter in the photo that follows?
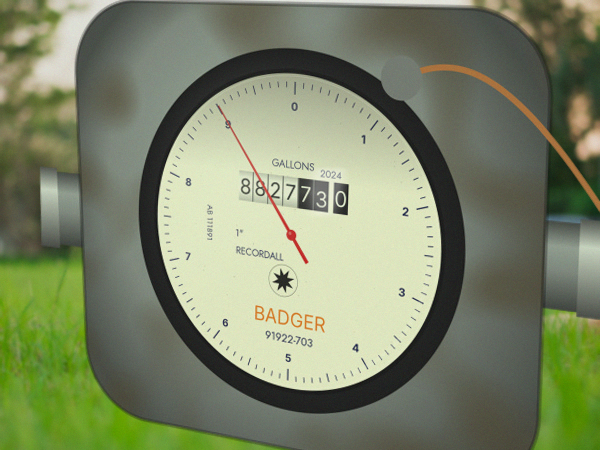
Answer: 8827729.0 gal
